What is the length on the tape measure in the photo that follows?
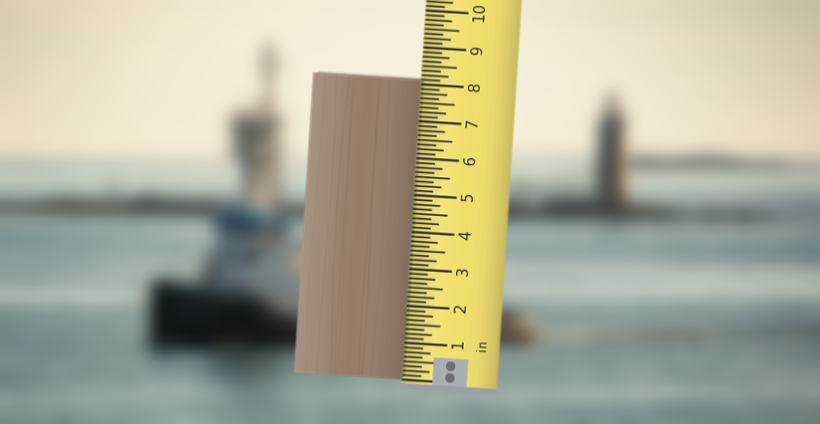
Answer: 8.125 in
